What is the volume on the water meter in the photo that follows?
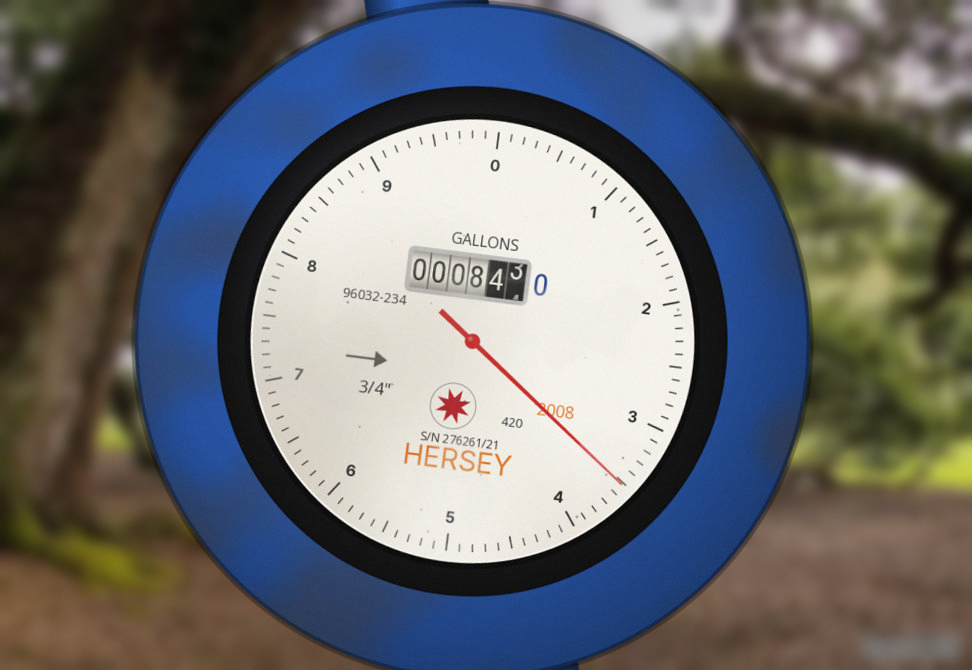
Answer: 8433.5 gal
